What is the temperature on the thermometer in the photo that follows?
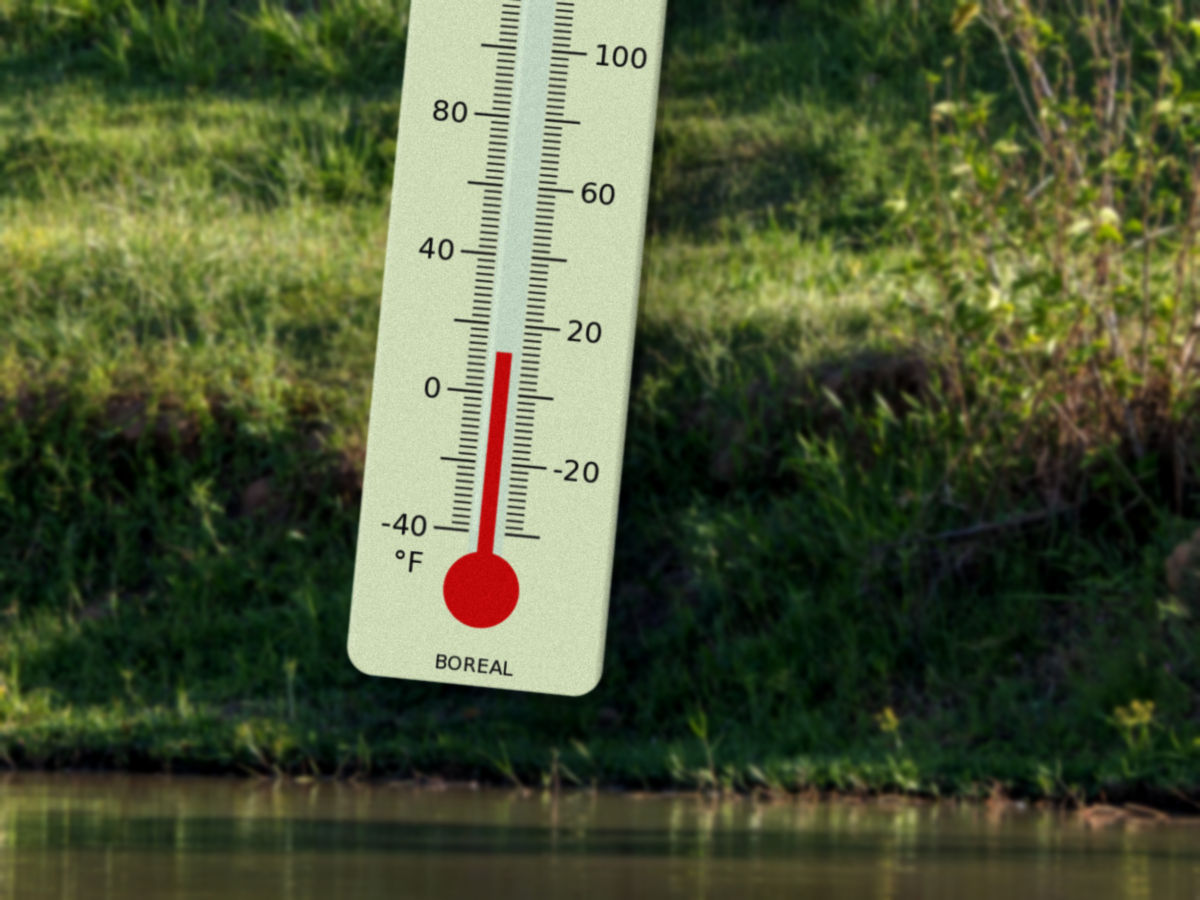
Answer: 12 °F
